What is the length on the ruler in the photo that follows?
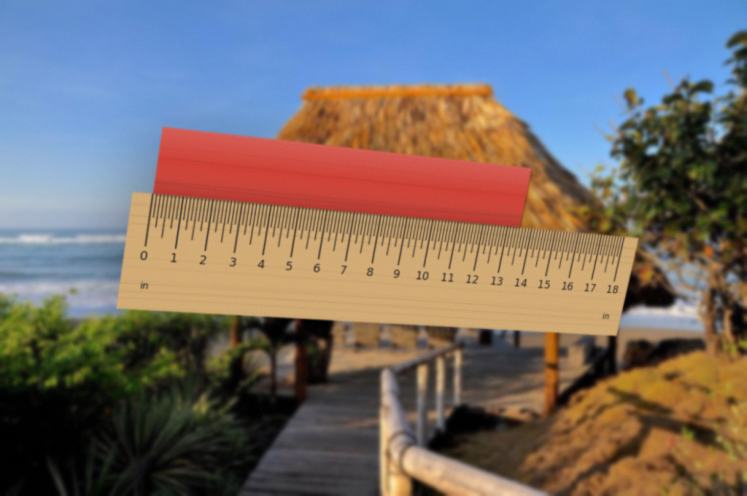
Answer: 13.5 in
